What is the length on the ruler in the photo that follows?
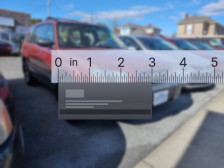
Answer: 3 in
